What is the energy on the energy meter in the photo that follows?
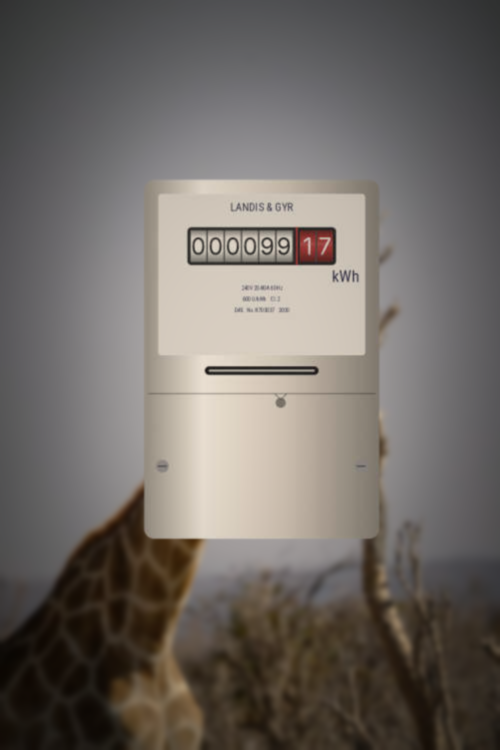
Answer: 99.17 kWh
